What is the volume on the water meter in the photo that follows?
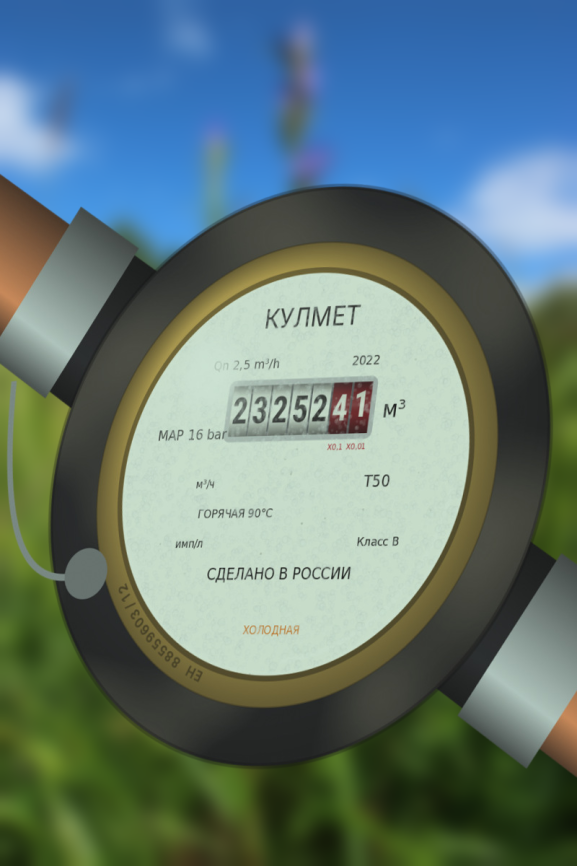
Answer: 23252.41 m³
